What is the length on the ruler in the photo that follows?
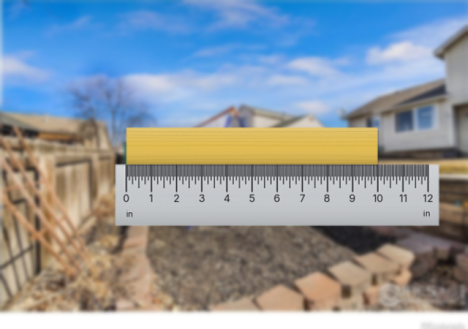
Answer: 10 in
